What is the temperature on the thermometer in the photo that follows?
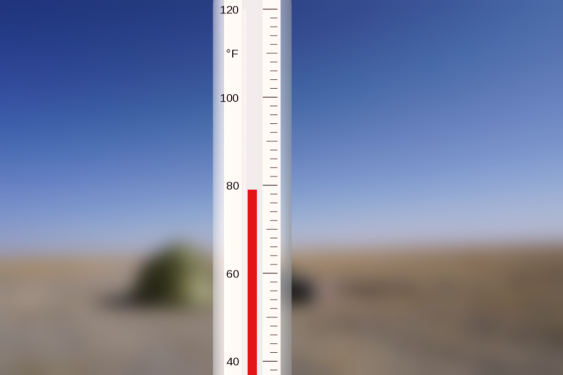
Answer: 79 °F
